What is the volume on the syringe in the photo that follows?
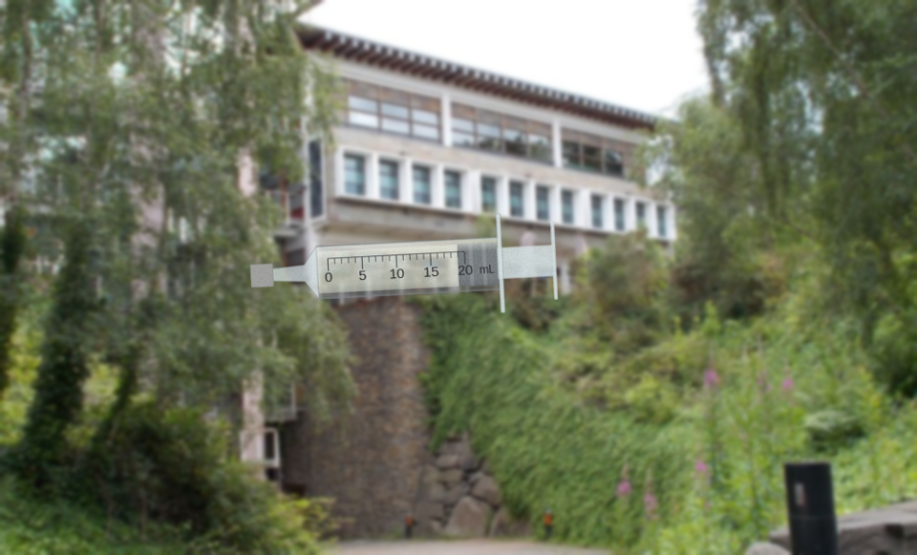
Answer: 19 mL
